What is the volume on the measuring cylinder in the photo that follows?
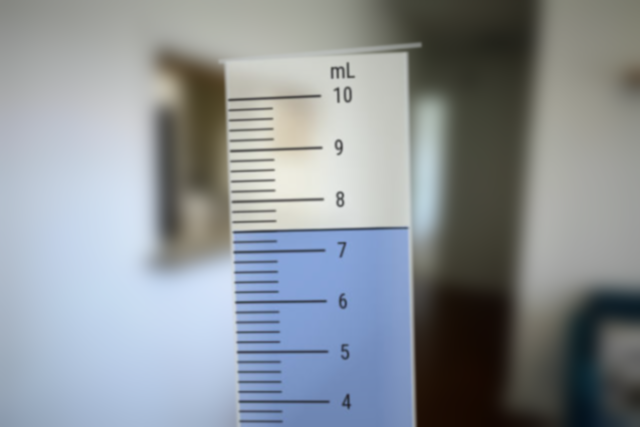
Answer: 7.4 mL
